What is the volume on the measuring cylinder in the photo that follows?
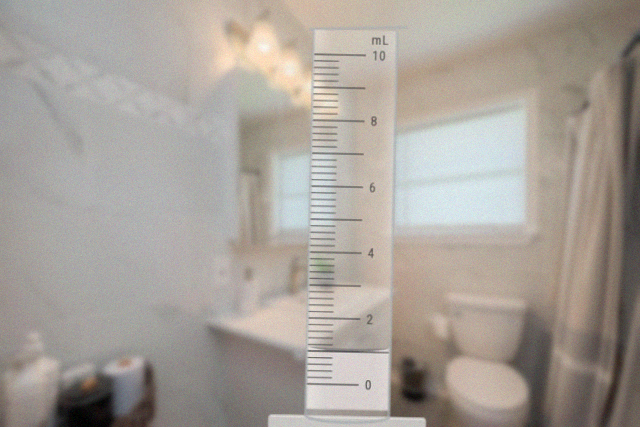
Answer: 1 mL
